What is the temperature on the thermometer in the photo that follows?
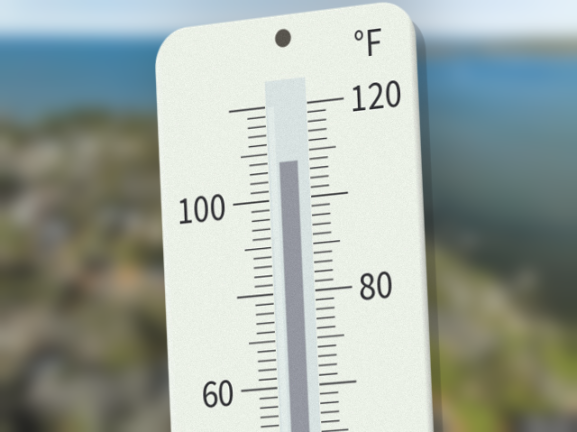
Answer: 108 °F
